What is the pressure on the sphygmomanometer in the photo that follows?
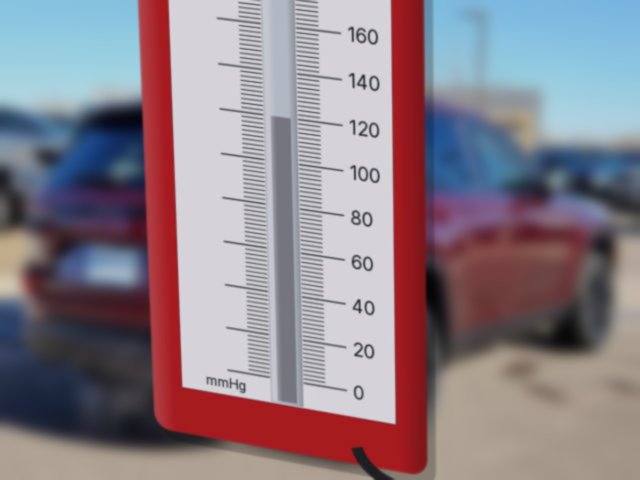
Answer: 120 mmHg
